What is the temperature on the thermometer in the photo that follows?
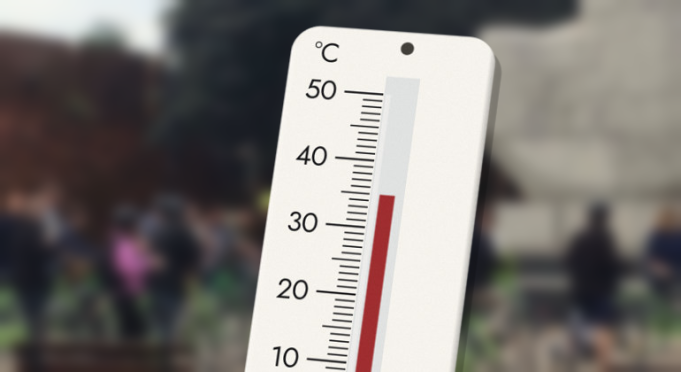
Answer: 35 °C
